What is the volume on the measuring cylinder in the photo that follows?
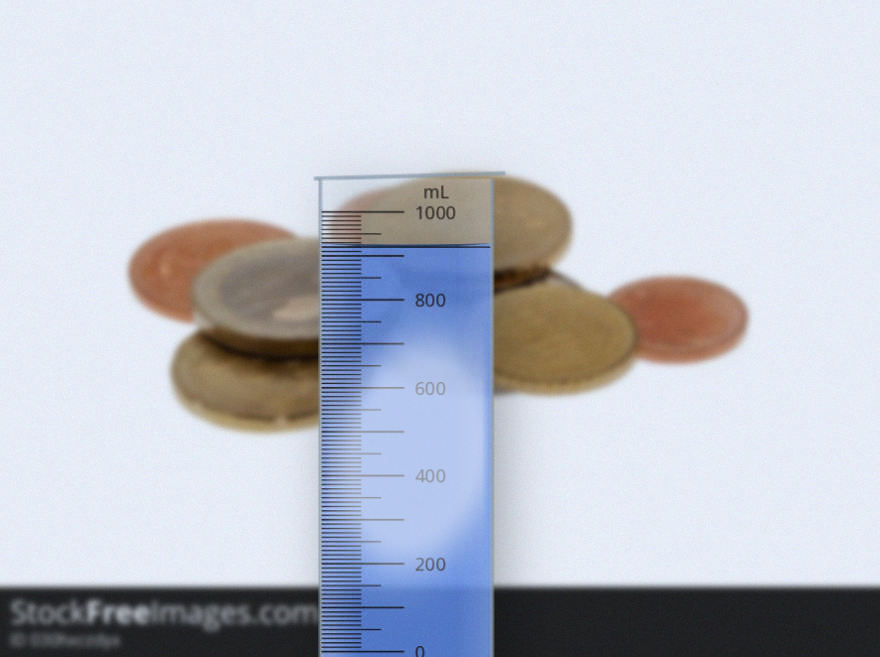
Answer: 920 mL
